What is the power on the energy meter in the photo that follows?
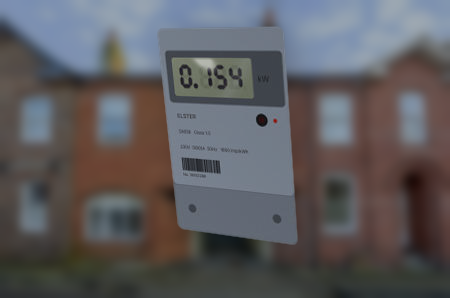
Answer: 0.154 kW
